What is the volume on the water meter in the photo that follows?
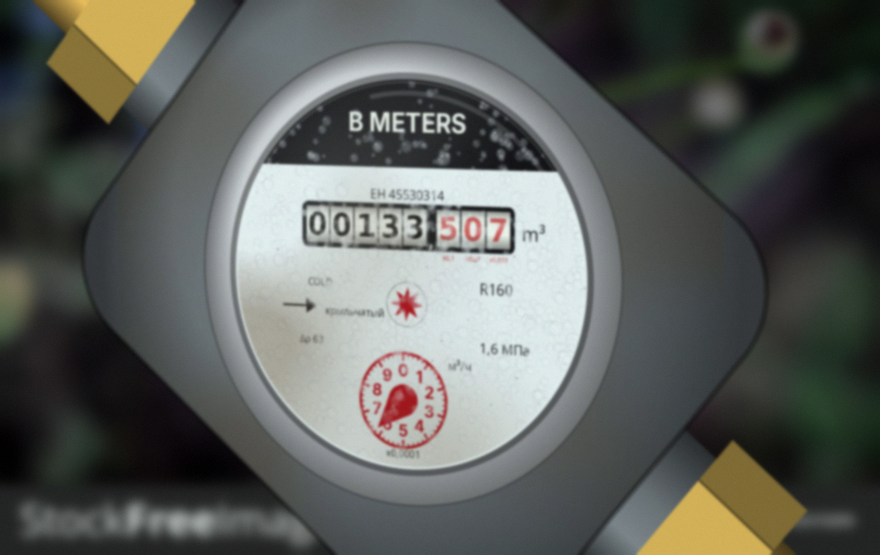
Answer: 133.5076 m³
